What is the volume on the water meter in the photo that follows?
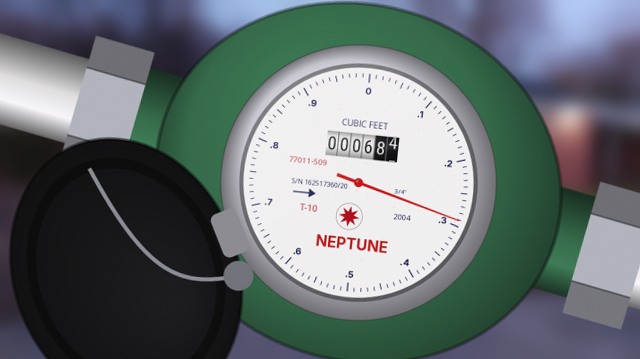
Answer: 684.29 ft³
